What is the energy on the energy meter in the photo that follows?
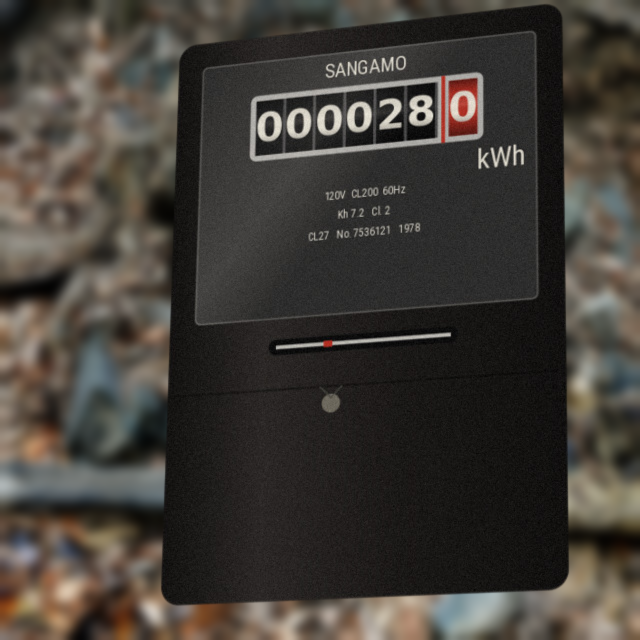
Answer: 28.0 kWh
